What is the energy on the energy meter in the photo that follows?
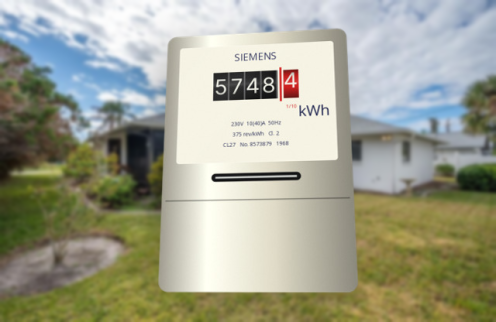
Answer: 5748.4 kWh
